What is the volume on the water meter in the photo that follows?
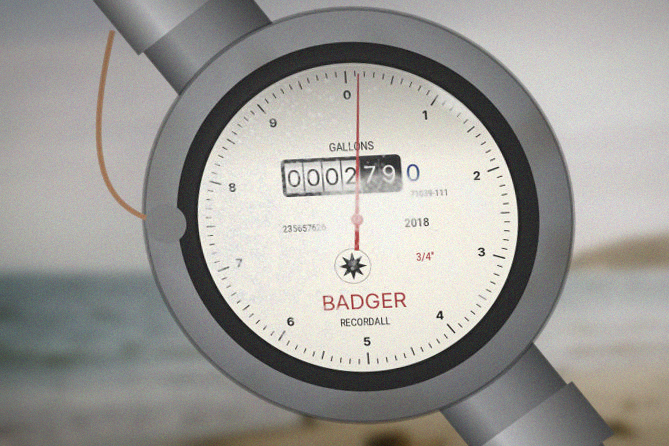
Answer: 2790.1 gal
